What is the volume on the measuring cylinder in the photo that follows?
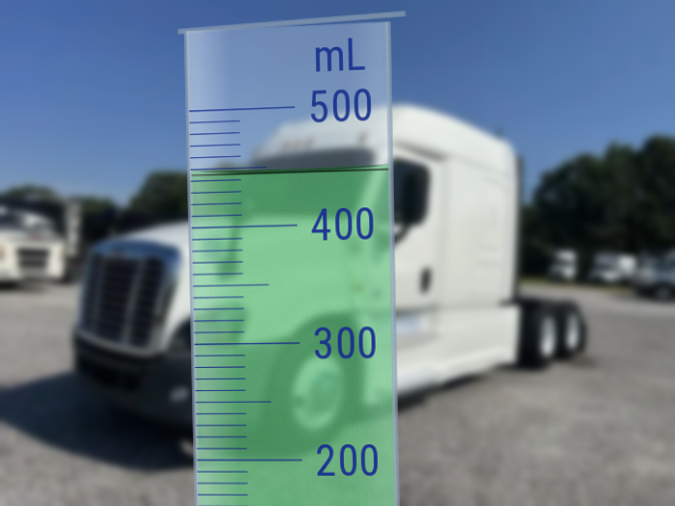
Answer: 445 mL
